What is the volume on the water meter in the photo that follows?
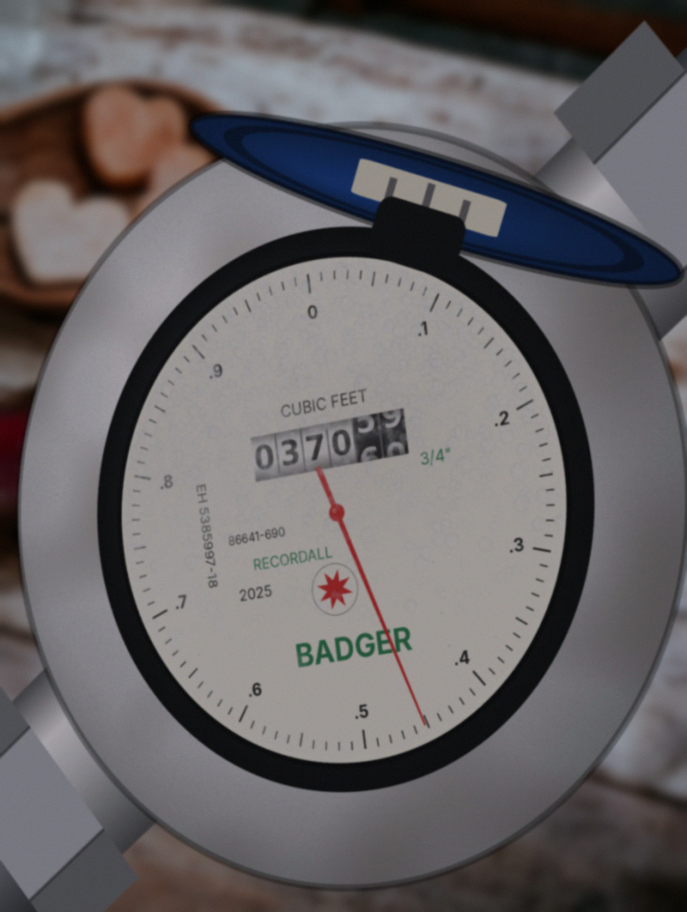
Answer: 37059.45 ft³
